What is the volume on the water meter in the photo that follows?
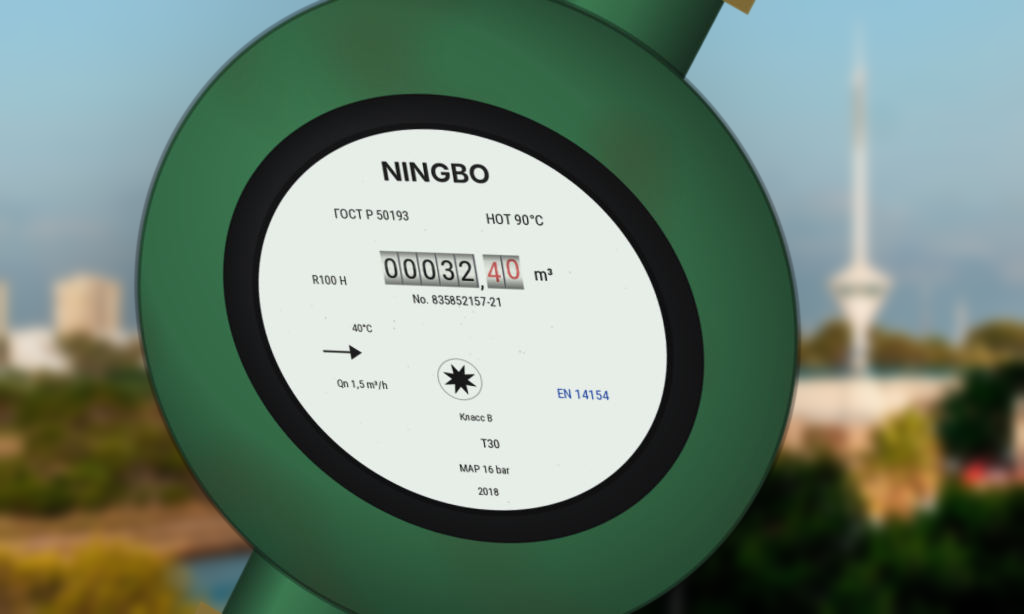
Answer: 32.40 m³
